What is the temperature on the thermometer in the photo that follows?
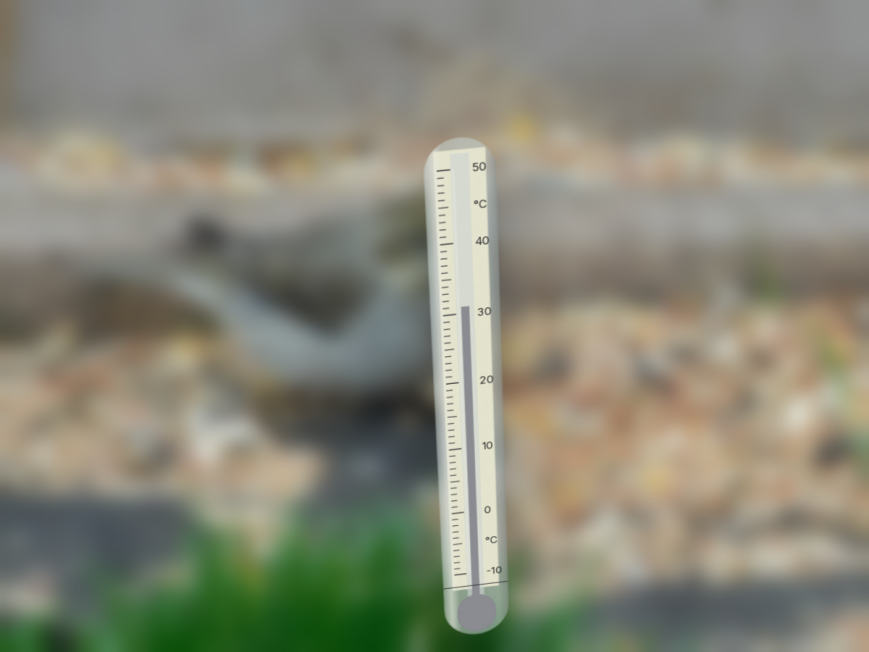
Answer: 31 °C
